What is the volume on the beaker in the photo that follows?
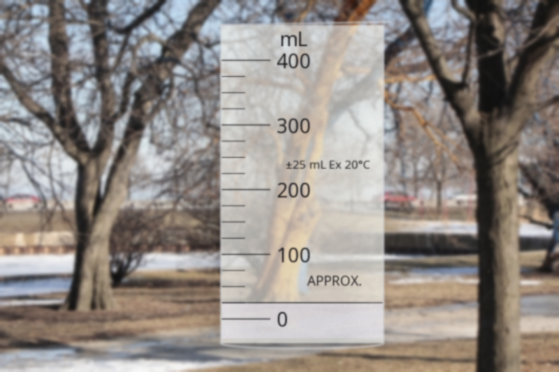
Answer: 25 mL
